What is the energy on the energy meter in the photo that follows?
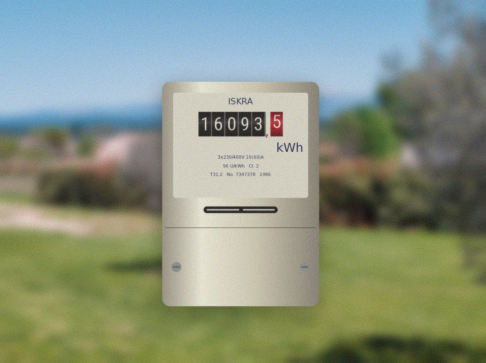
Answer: 16093.5 kWh
